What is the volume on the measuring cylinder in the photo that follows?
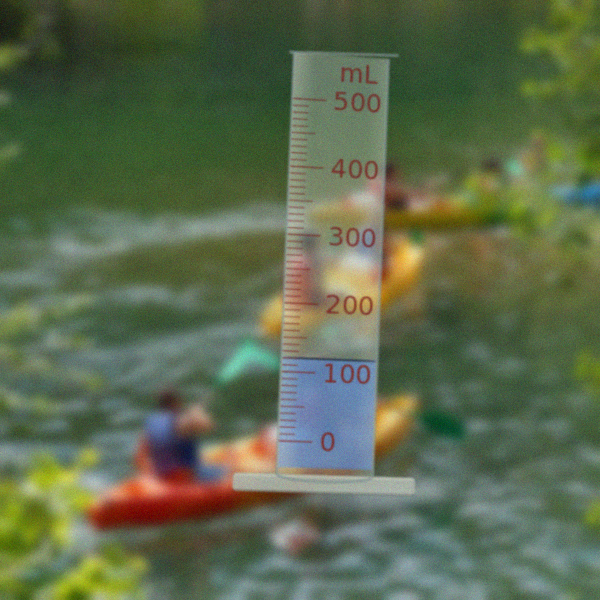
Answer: 120 mL
